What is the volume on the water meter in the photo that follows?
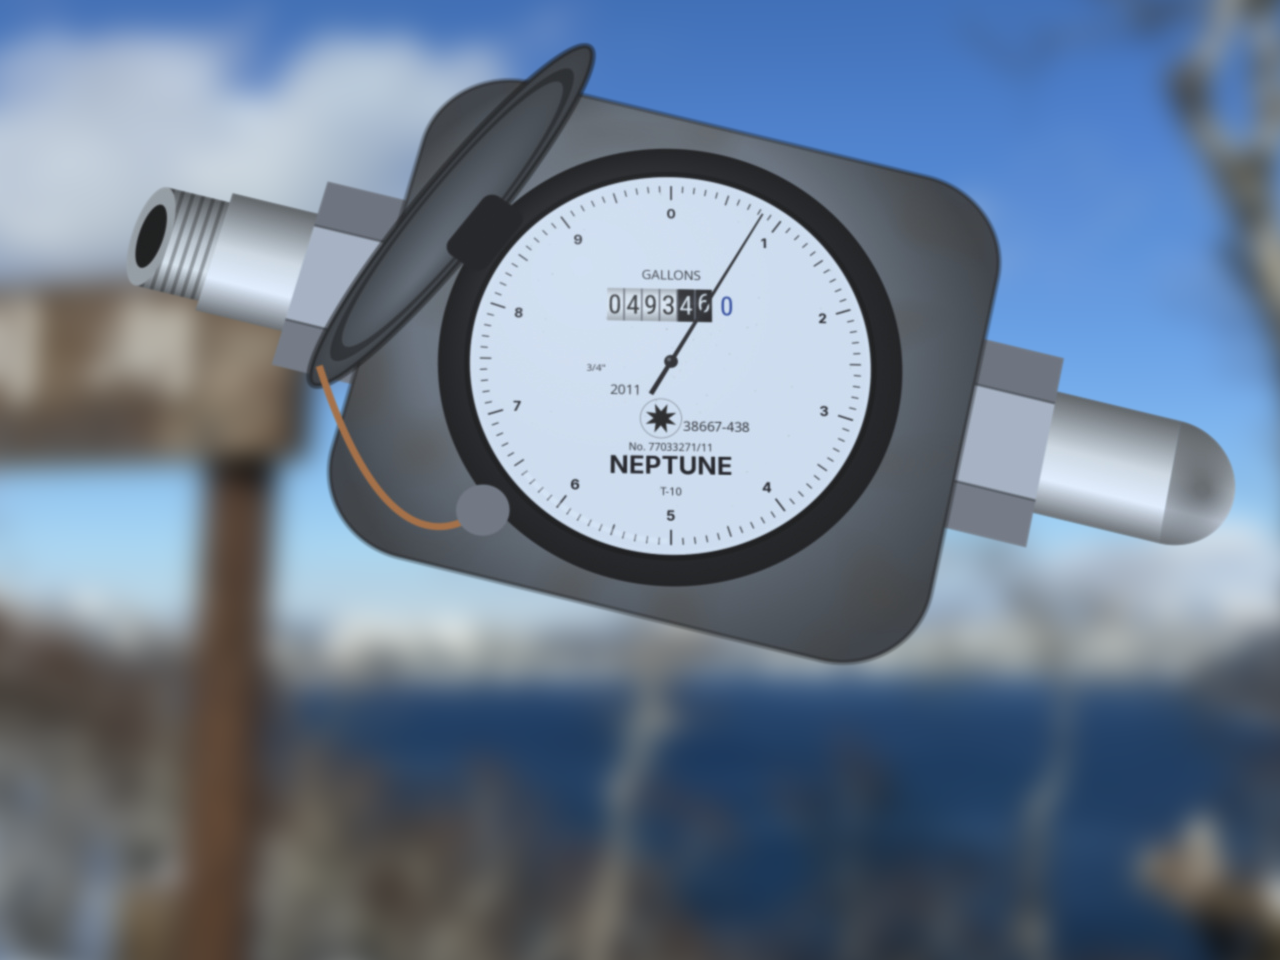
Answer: 493460.8 gal
